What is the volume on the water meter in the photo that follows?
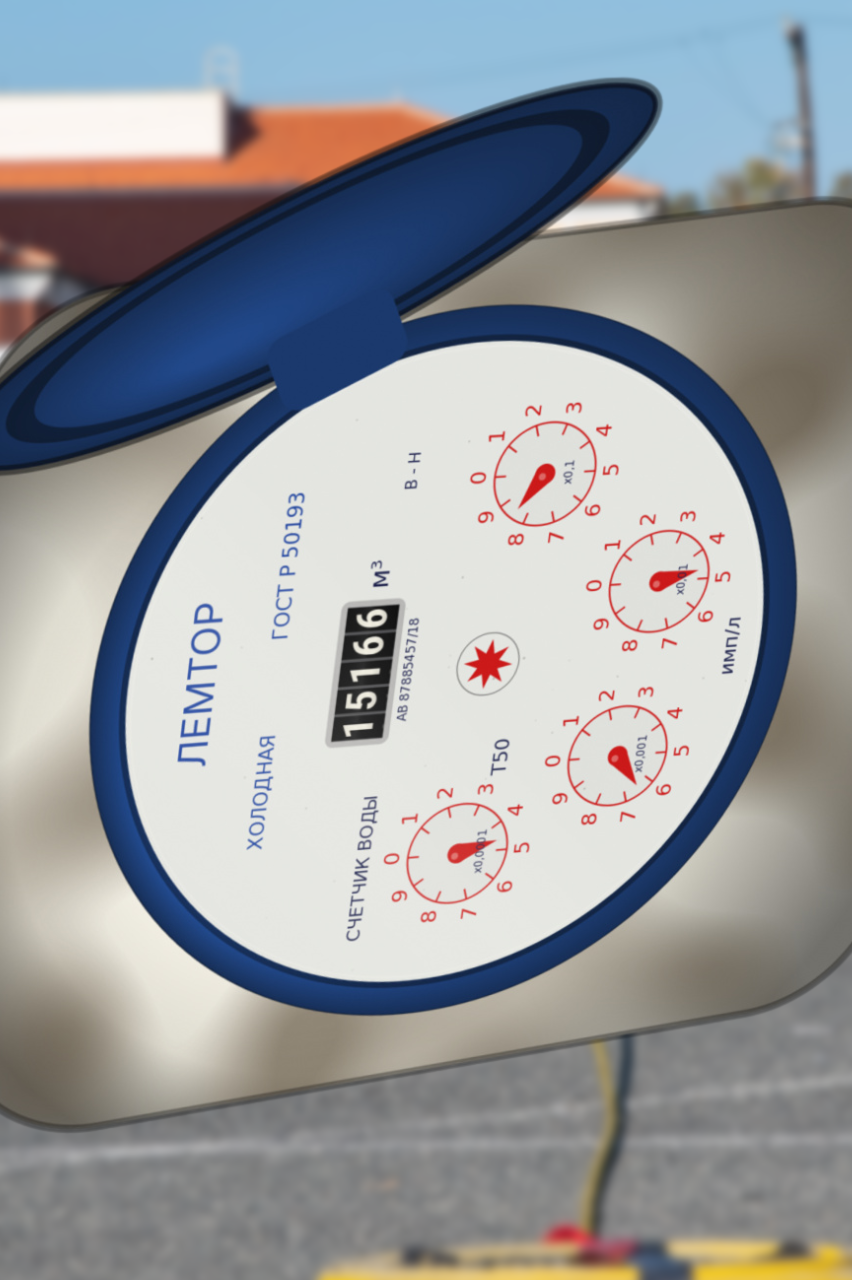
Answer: 15166.8464 m³
